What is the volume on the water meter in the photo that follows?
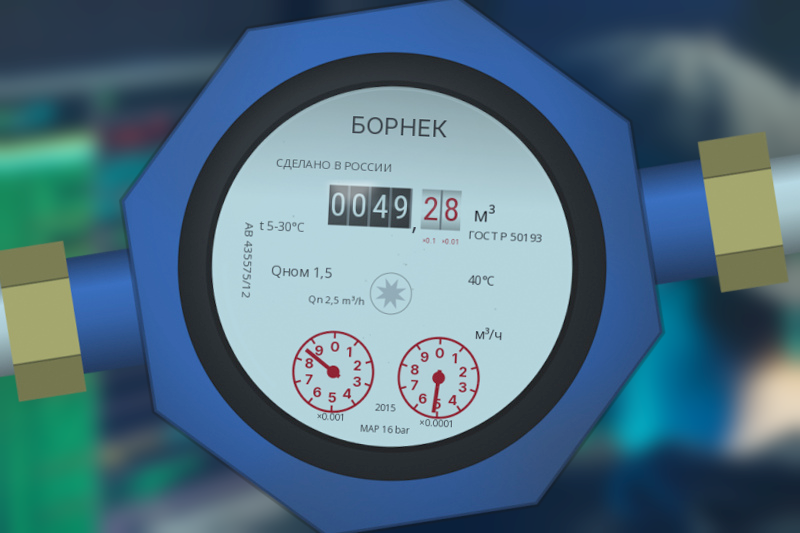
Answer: 49.2885 m³
